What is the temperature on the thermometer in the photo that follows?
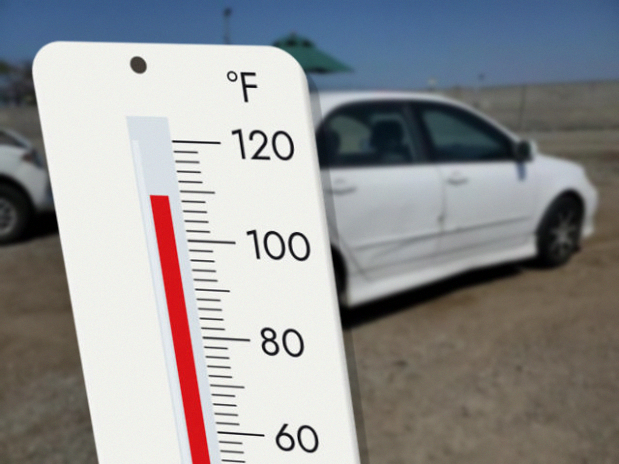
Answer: 109 °F
